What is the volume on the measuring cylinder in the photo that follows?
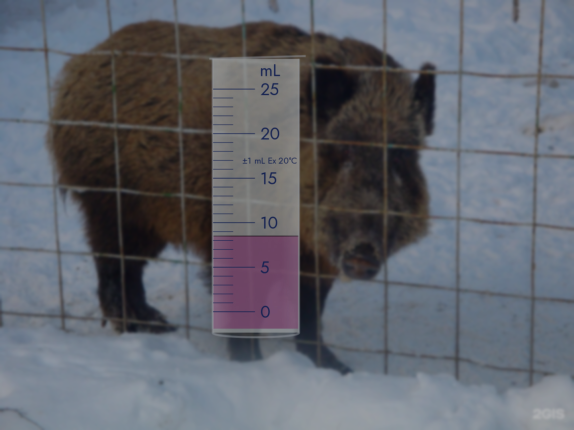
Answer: 8.5 mL
